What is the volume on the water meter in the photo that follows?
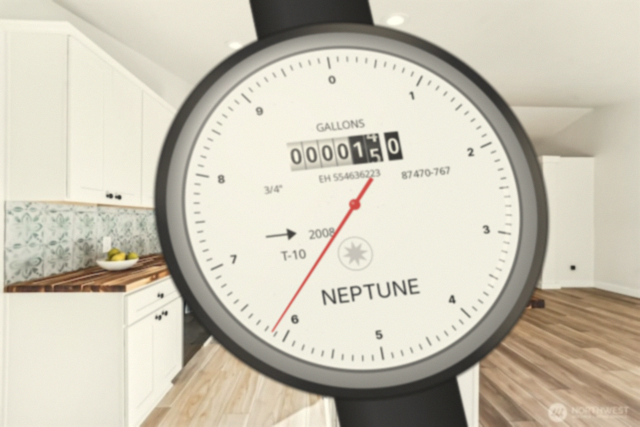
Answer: 146.1 gal
